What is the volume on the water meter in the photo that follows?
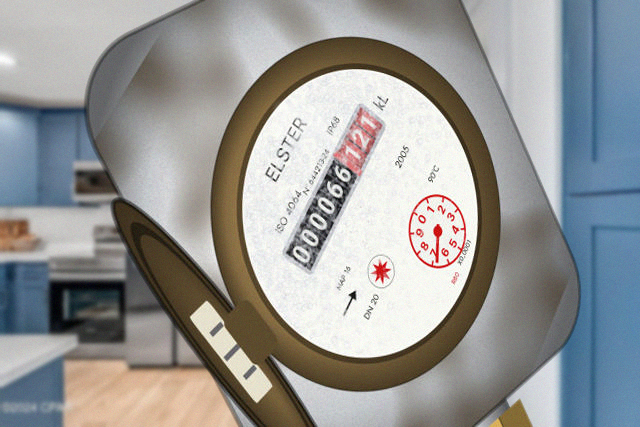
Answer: 66.1216 kL
